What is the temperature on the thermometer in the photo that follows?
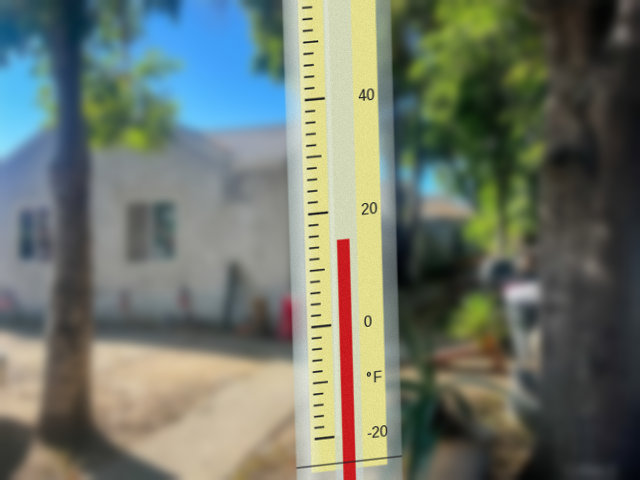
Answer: 15 °F
